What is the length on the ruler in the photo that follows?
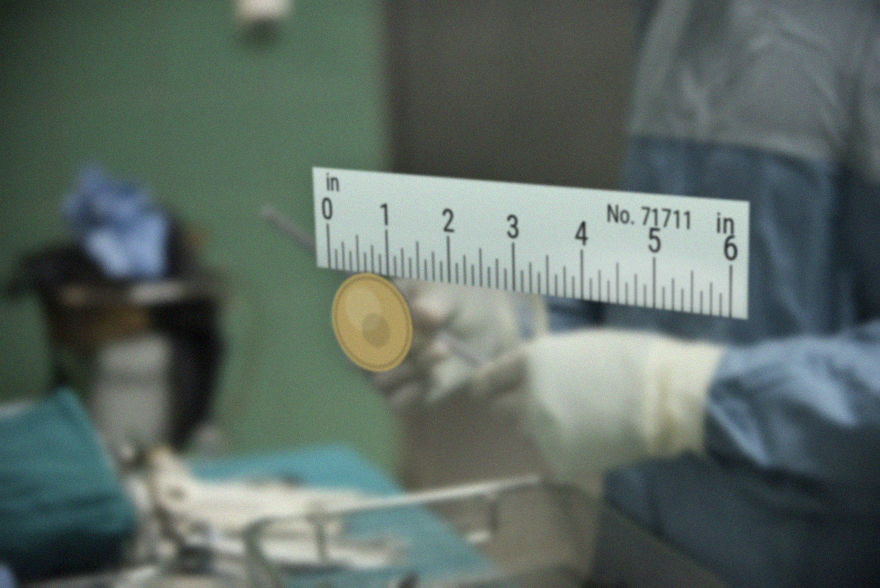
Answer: 1.375 in
